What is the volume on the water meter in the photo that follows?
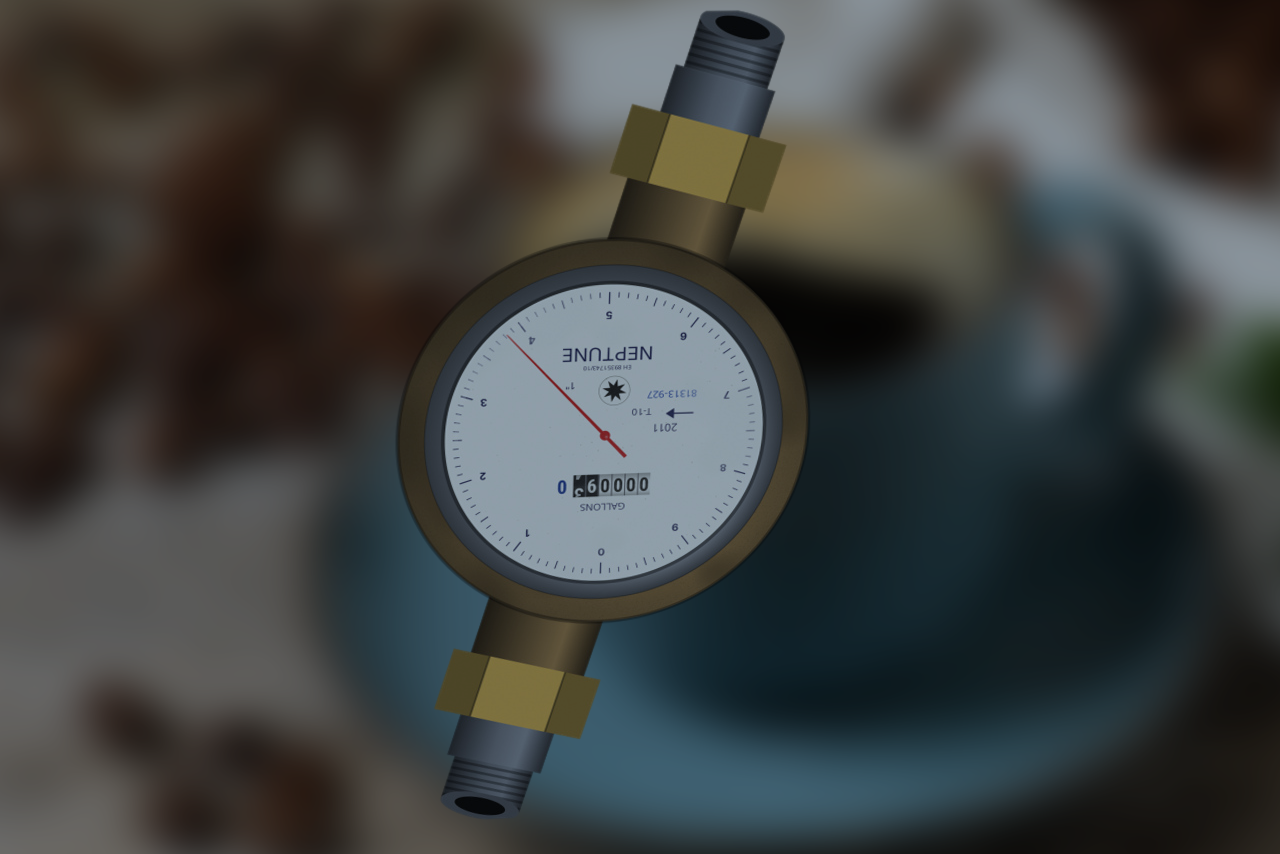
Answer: 933.8 gal
